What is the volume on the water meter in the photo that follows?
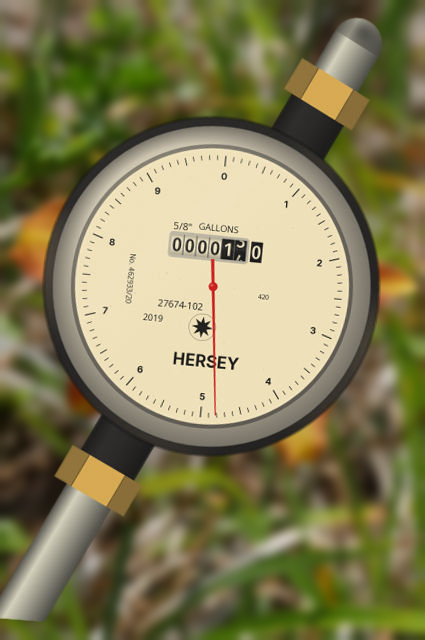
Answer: 134.8 gal
